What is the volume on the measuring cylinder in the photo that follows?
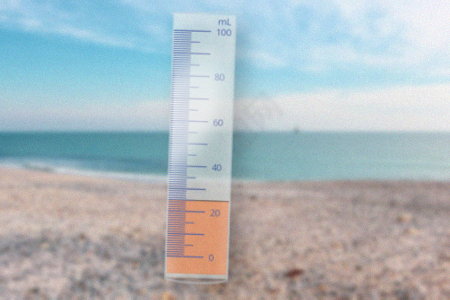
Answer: 25 mL
